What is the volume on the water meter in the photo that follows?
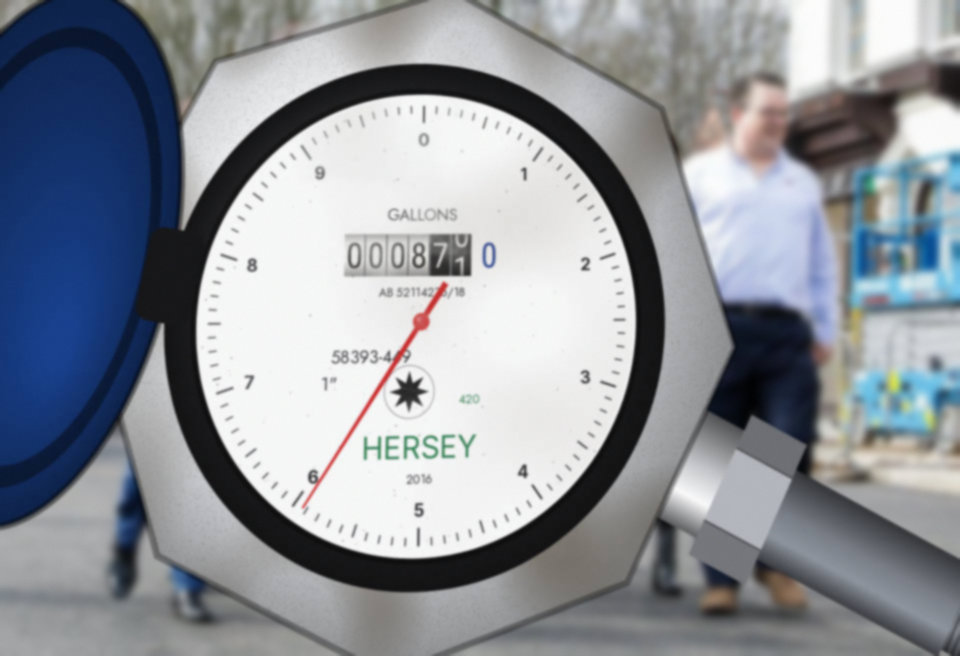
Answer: 8705.9 gal
